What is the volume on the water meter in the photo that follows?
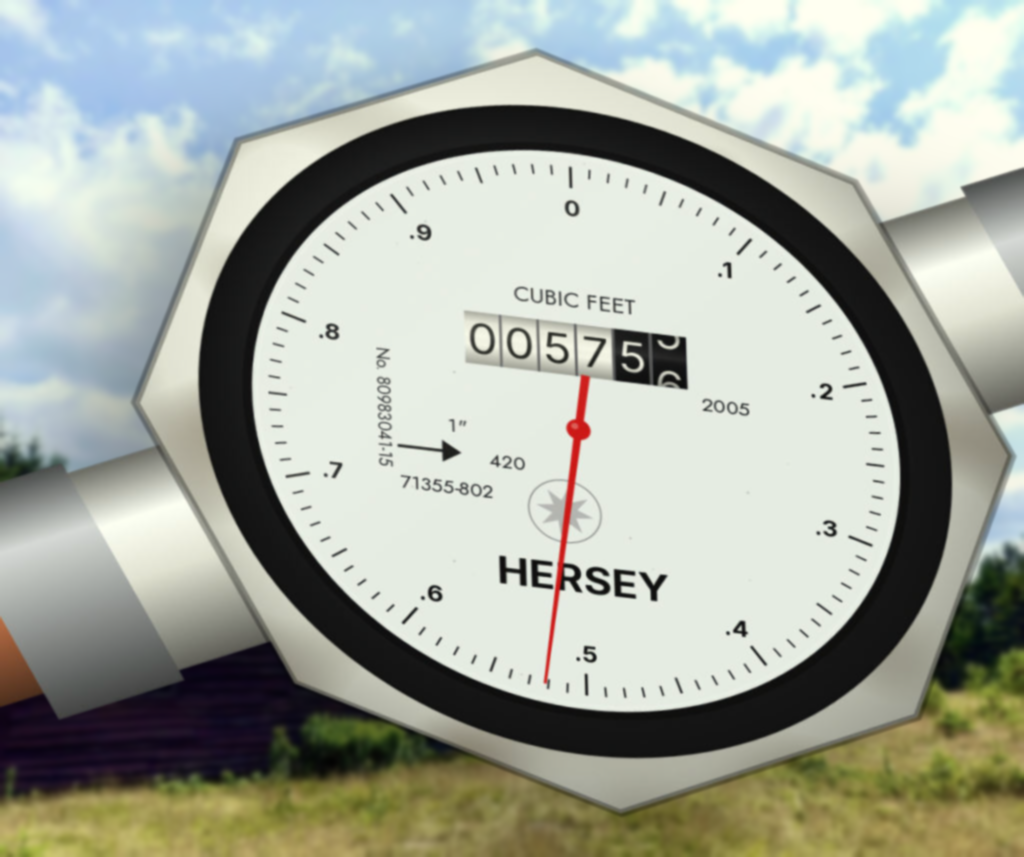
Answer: 5755.52 ft³
